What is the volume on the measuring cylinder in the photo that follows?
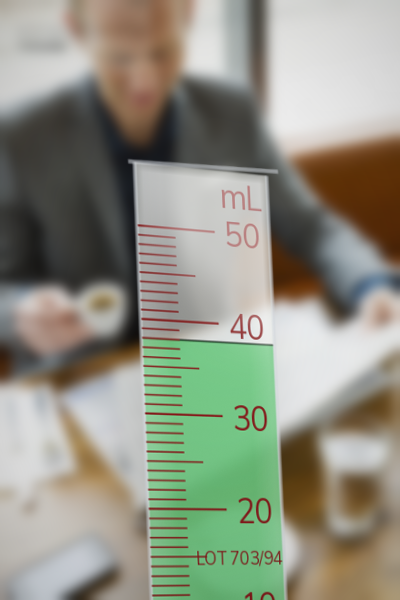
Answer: 38 mL
